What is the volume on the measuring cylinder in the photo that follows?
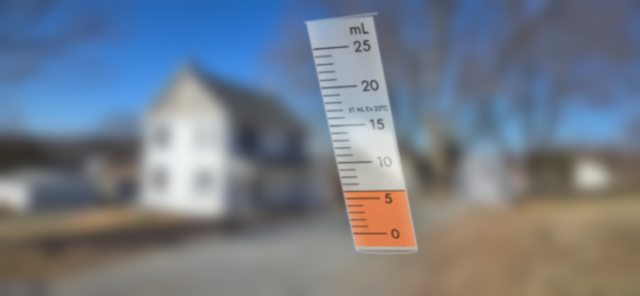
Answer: 6 mL
